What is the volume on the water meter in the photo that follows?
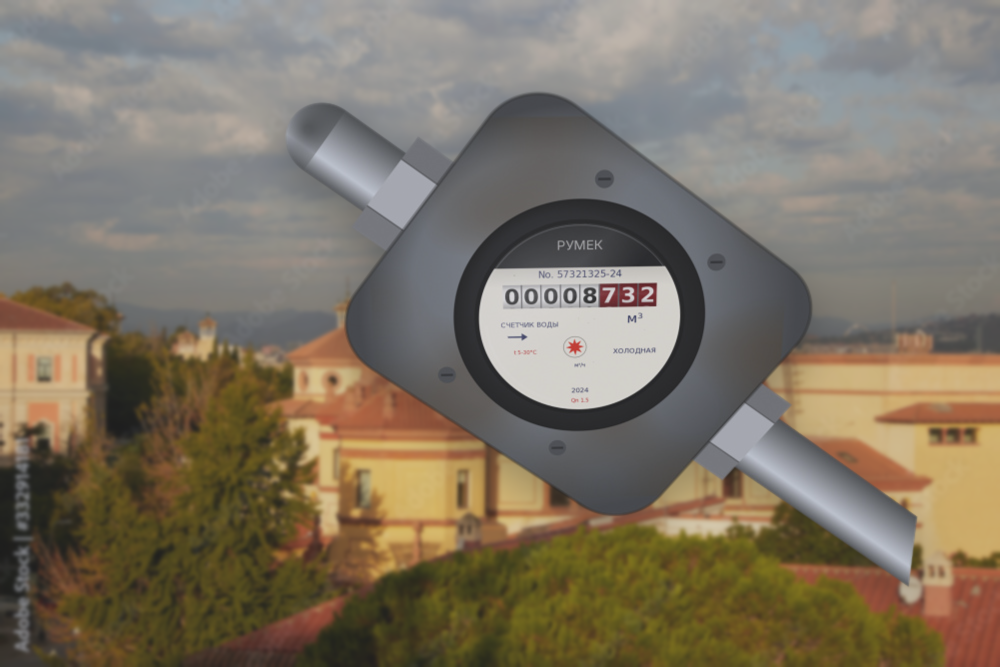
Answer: 8.732 m³
